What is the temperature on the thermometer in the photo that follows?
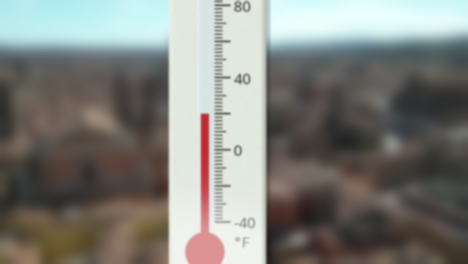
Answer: 20 °F
